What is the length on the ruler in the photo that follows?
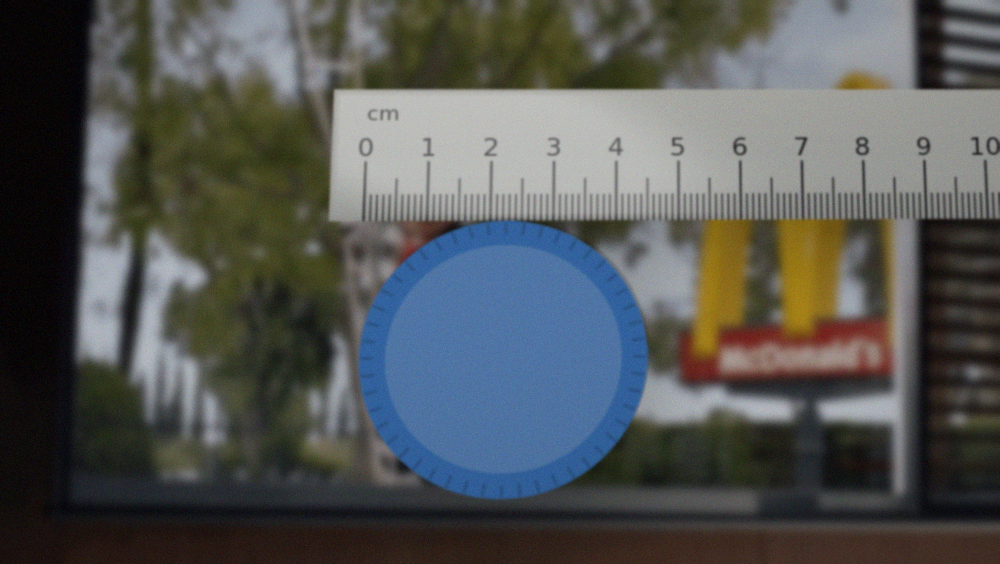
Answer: 4.5 cm
